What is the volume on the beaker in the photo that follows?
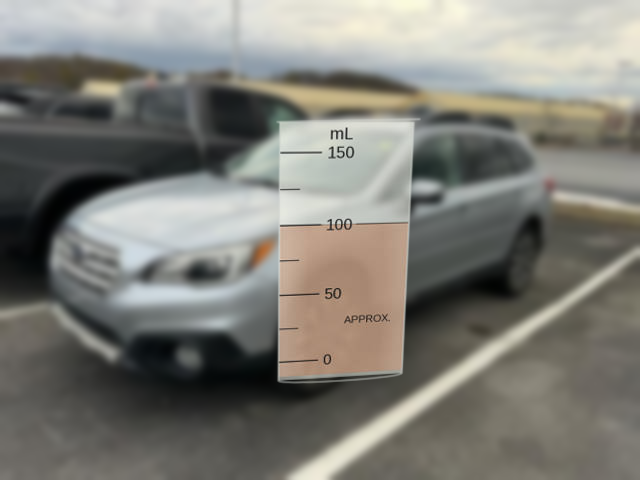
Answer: 100 mL
